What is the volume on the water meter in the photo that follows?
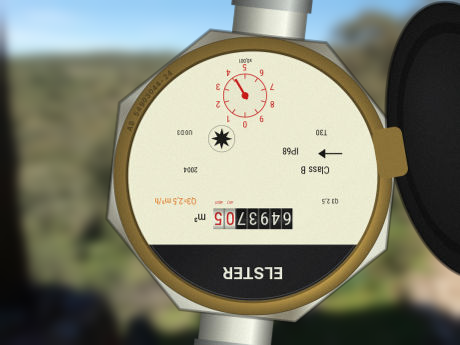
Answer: 64937.054 m³
